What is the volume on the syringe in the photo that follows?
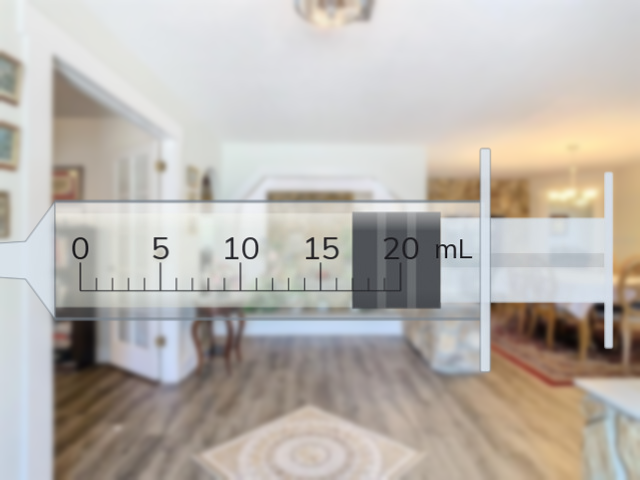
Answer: 17 mL
